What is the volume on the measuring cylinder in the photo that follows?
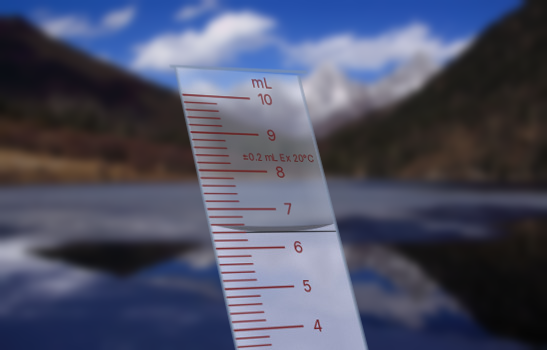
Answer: 6.4 mL
